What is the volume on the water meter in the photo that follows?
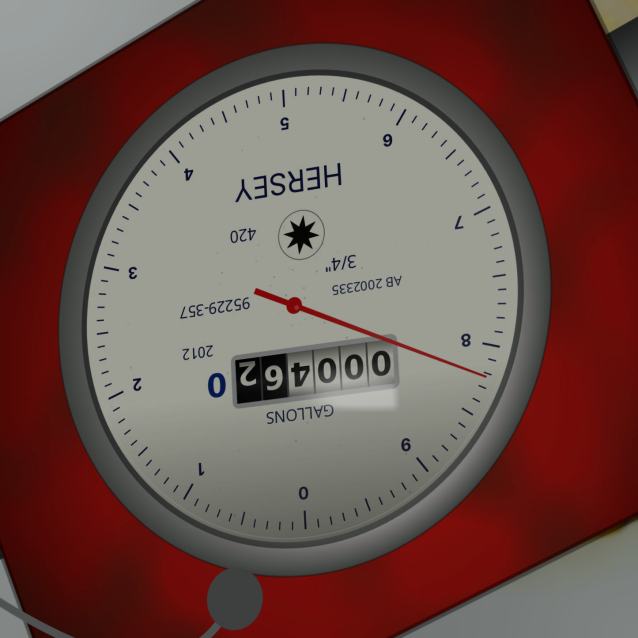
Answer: 4618.2 gal
